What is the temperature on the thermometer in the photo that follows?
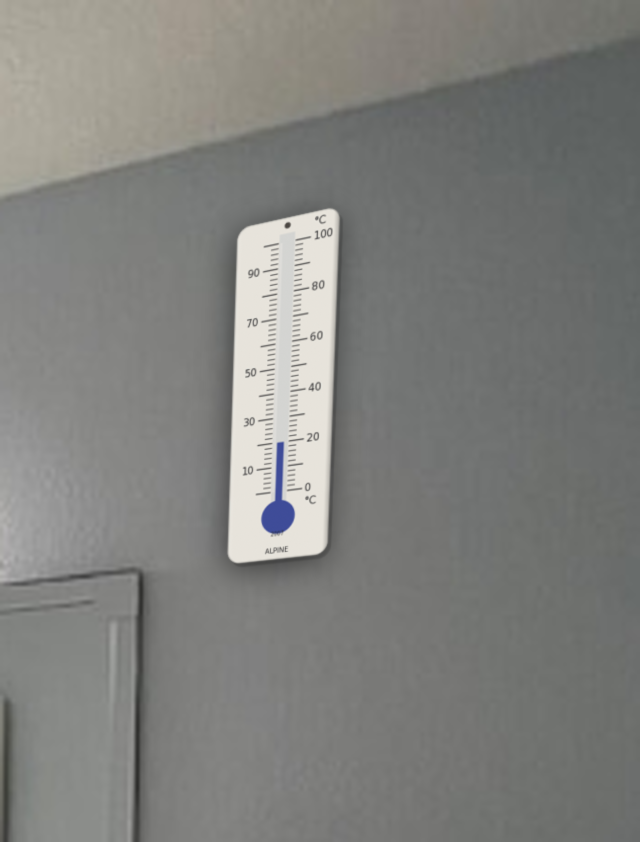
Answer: 20 °C
